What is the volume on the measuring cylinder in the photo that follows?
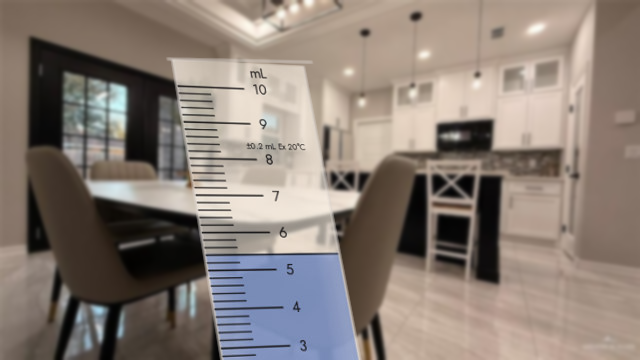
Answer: 5.4 mL
